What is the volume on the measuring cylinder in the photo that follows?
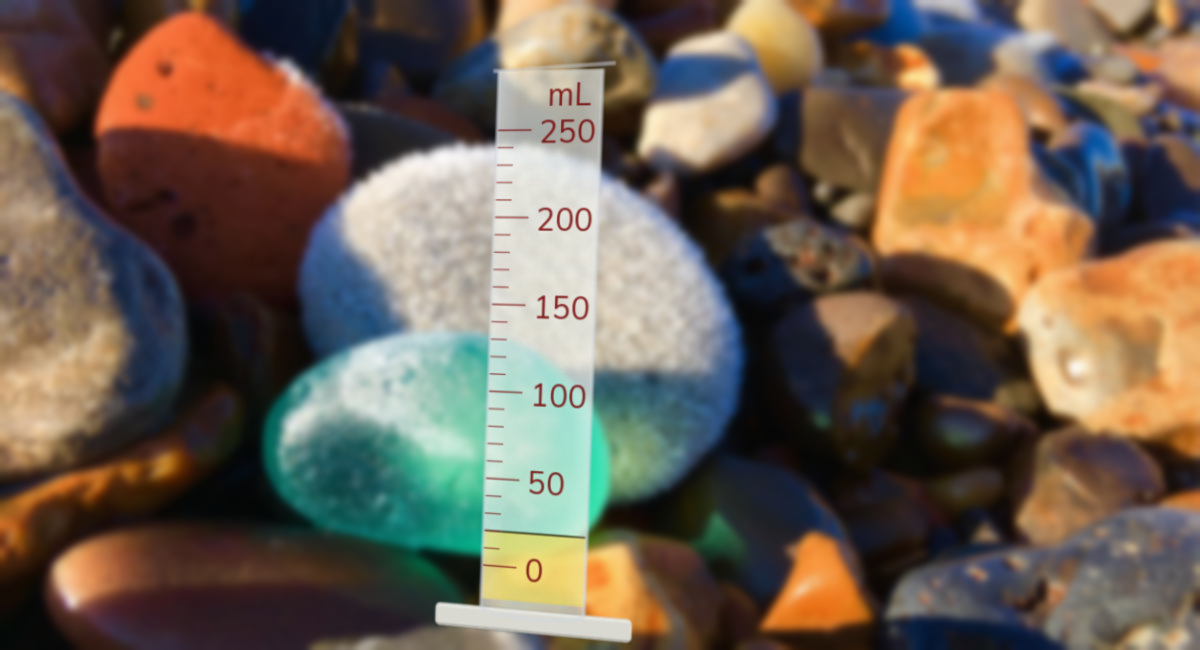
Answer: 20 mL
